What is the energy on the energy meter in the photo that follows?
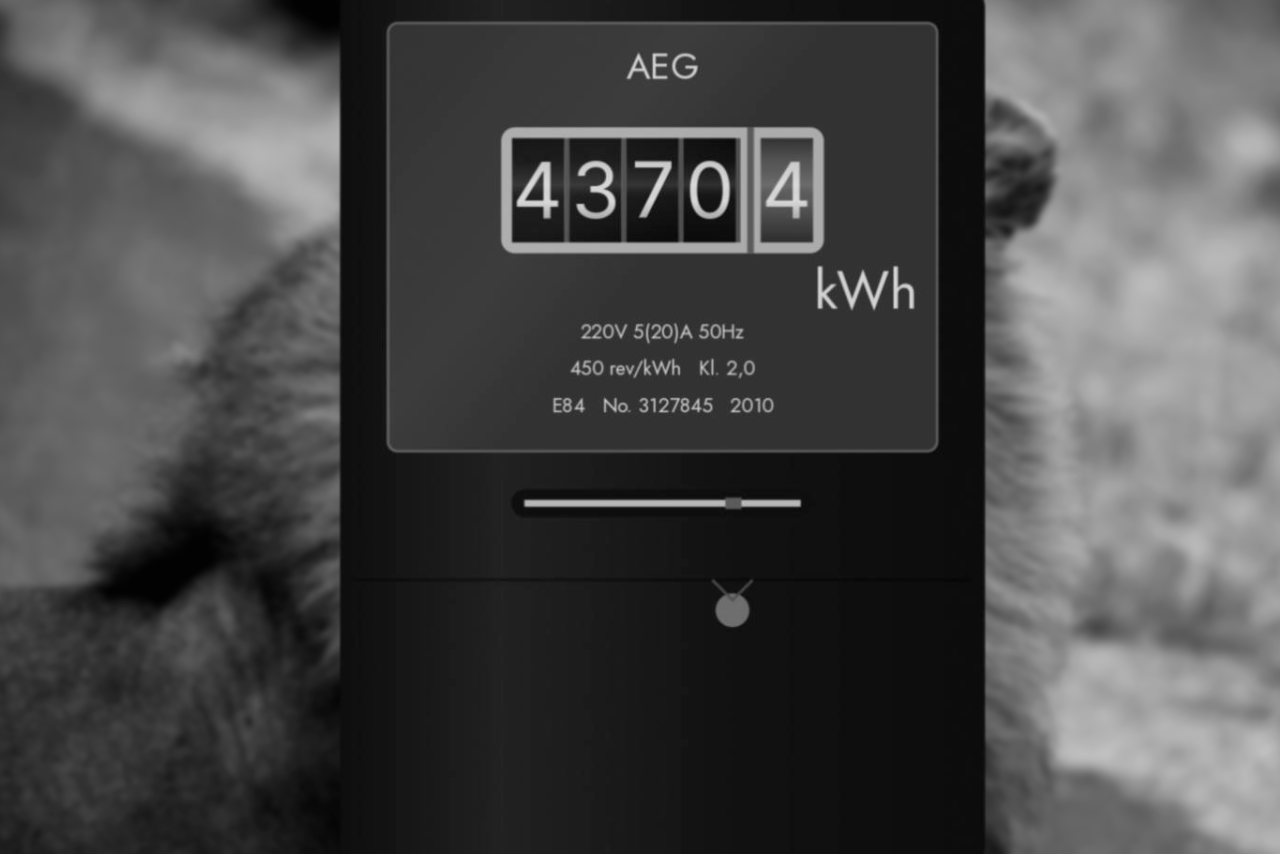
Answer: 4370.4 kWh
